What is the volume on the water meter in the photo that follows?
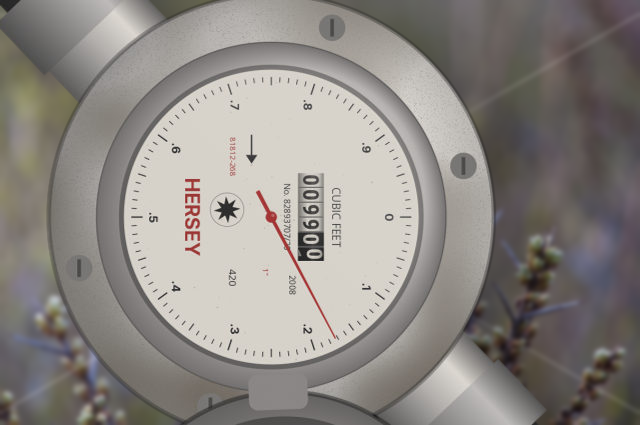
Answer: 9900.17 ft³
